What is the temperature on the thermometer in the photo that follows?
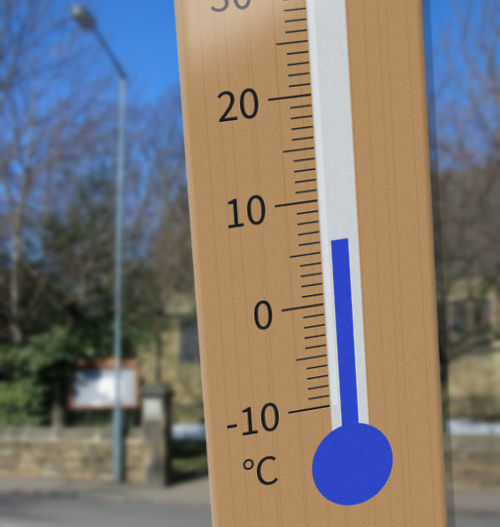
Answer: 6 °C
